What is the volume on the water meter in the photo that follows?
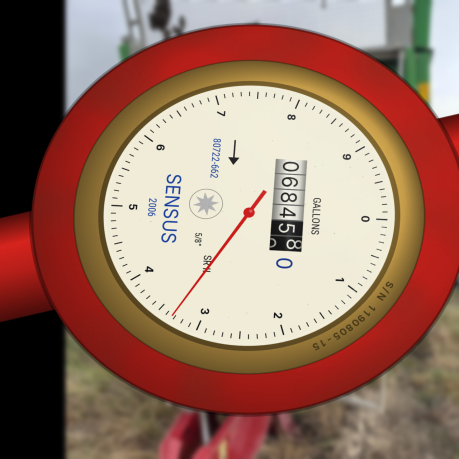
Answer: 684583.3 gal
